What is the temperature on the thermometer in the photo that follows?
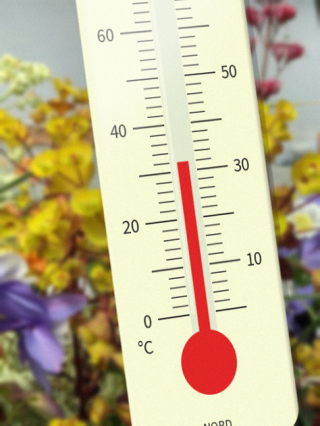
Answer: 32 °C
